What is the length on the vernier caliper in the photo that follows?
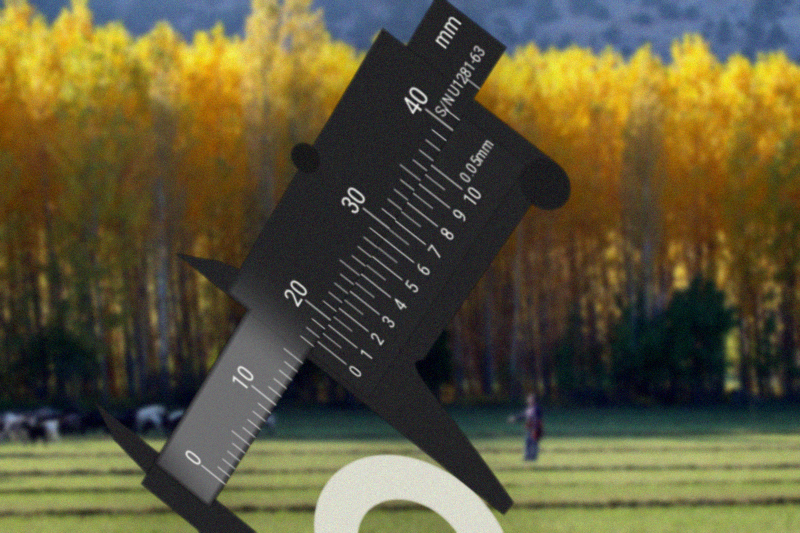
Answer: 17.6 mm
